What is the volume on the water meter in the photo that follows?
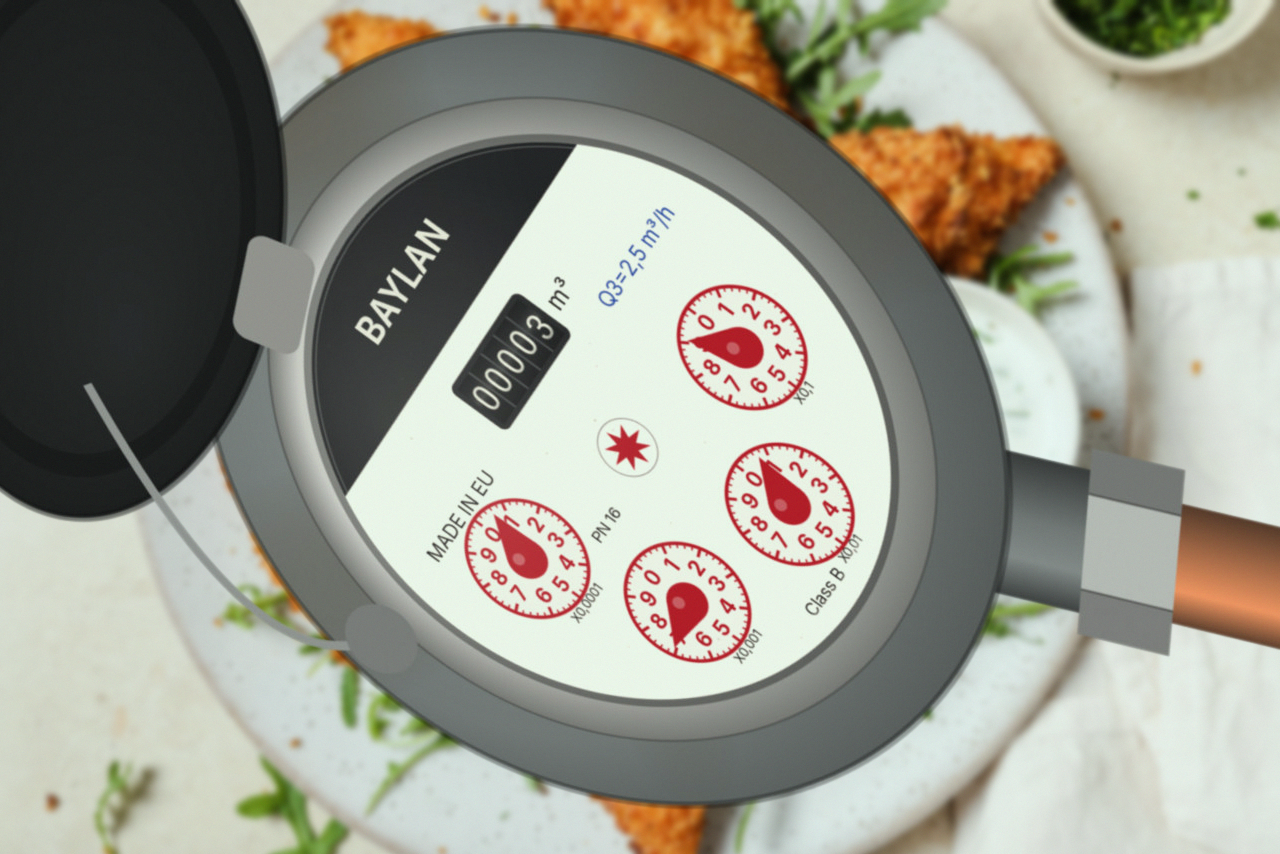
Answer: 2.9070 m³
